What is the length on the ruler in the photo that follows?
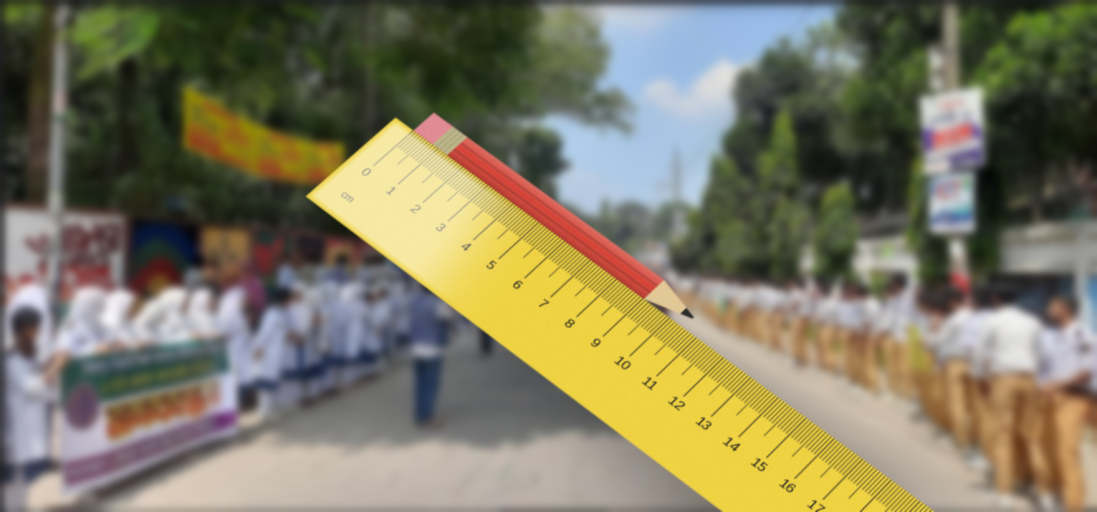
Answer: 10.5 cm
